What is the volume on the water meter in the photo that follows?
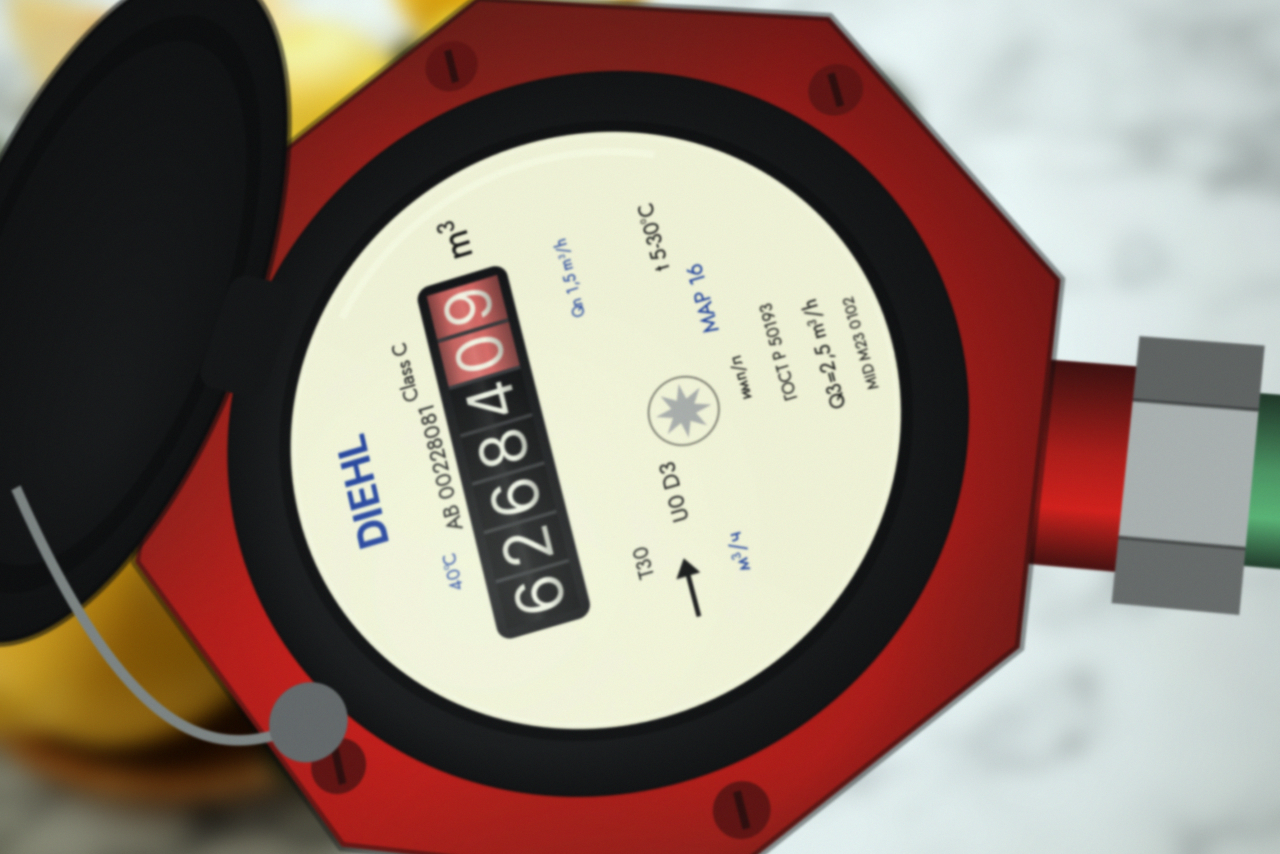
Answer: 62684.09 m³
